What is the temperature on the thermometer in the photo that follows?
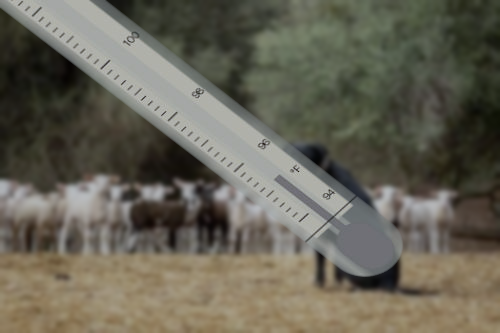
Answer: 95.2 °F
